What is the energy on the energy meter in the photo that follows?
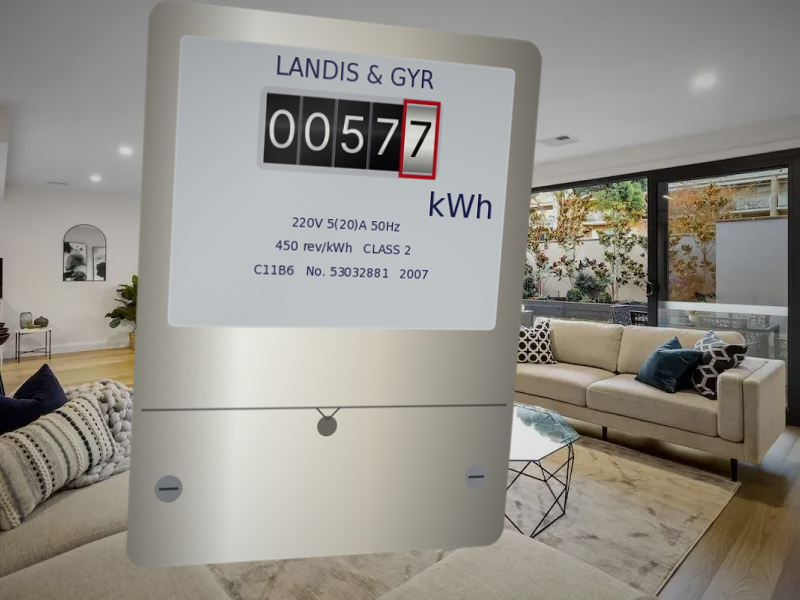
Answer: 57.7 kWh
